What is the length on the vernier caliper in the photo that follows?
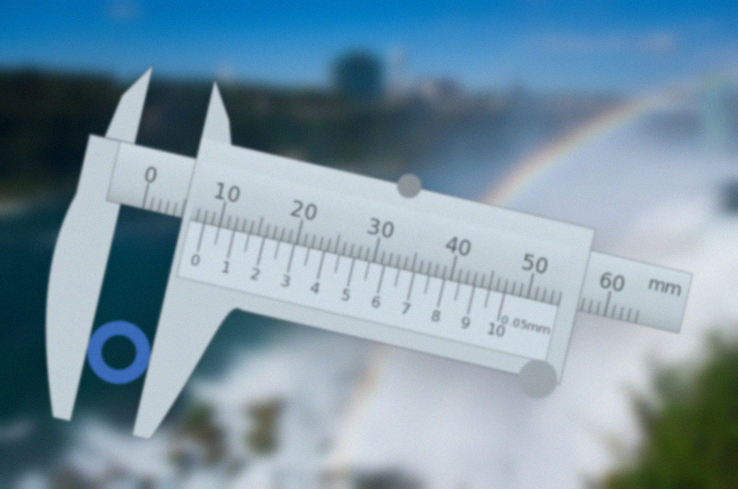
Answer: 8.0 mm
